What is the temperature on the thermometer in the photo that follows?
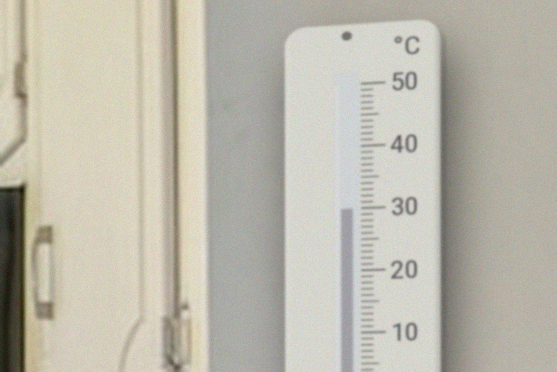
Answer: 30 °C
